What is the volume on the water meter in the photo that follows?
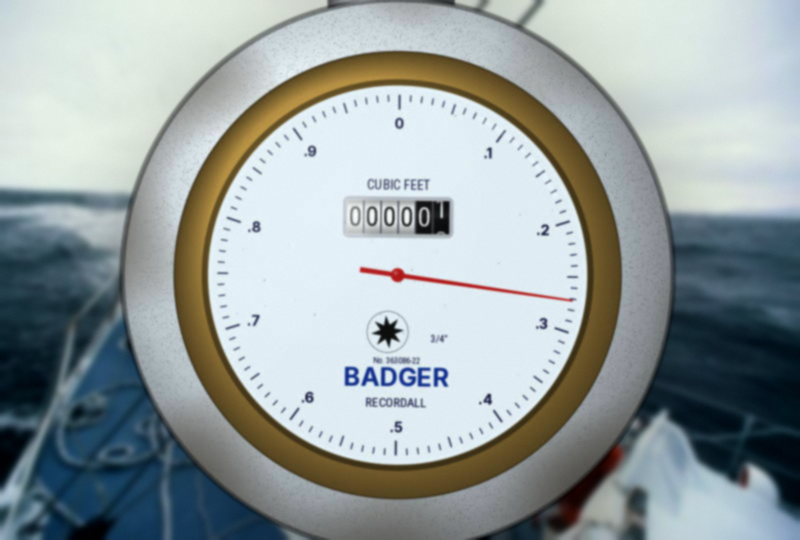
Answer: 1.27 ft³
